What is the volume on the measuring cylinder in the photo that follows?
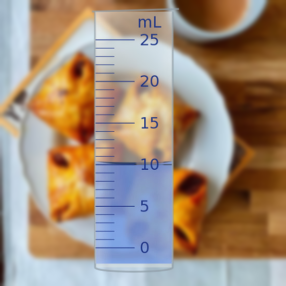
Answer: 10 mL
